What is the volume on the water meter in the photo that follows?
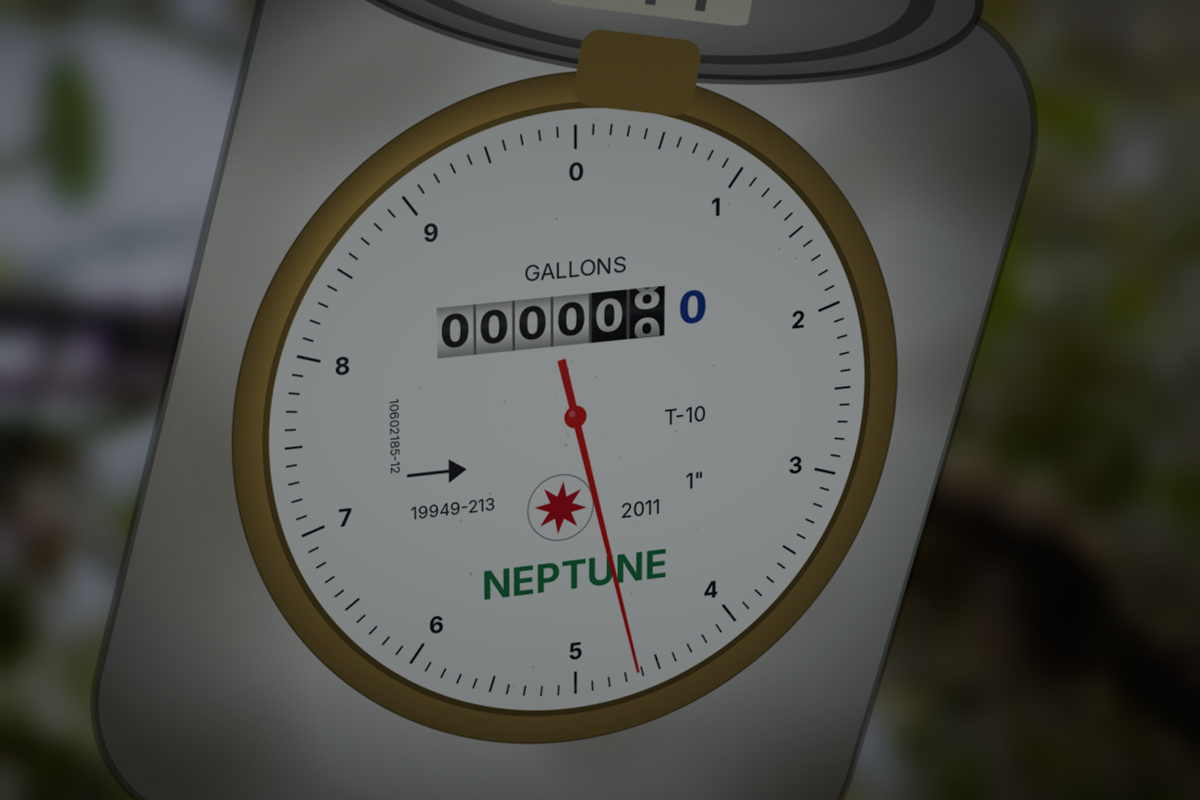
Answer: 84.6 gal
